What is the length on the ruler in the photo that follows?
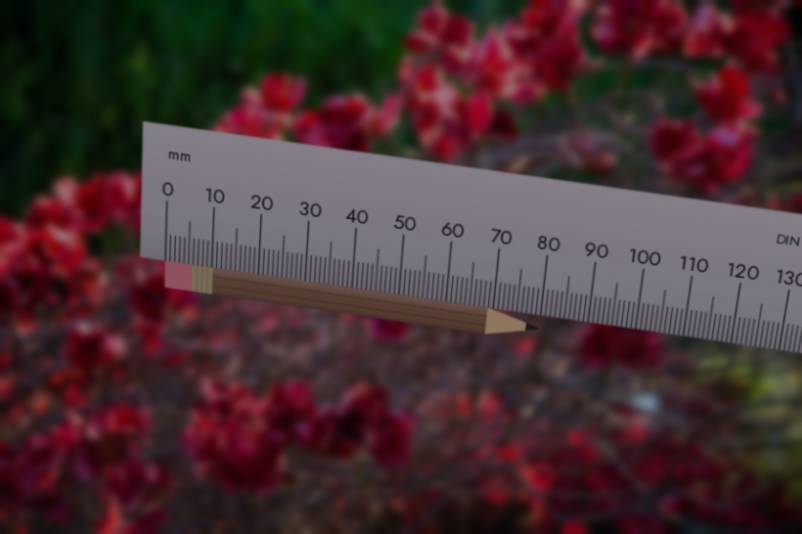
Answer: 80 mm
